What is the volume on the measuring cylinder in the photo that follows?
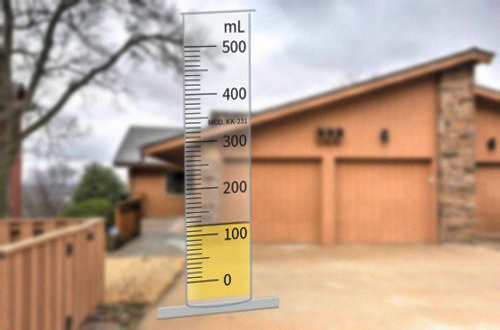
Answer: 120 mL
